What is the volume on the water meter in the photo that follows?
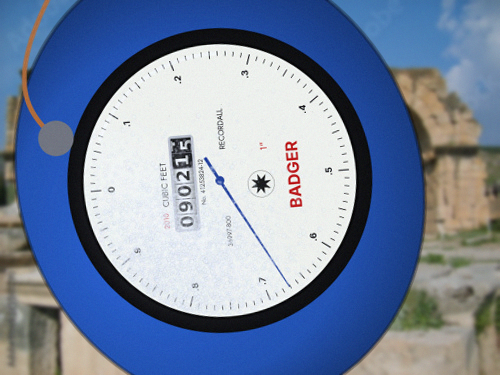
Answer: 90214.67 ft³
